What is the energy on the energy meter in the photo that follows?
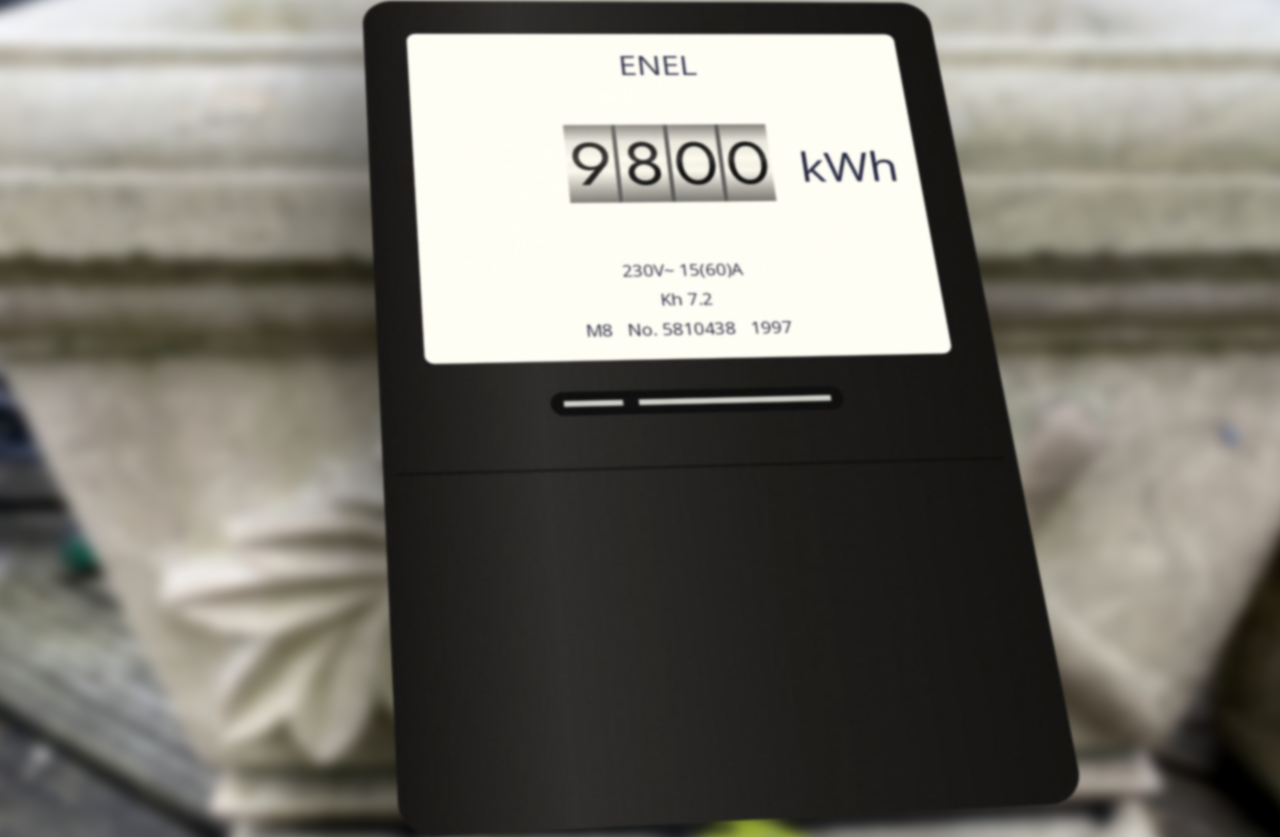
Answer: 9800 kWh
